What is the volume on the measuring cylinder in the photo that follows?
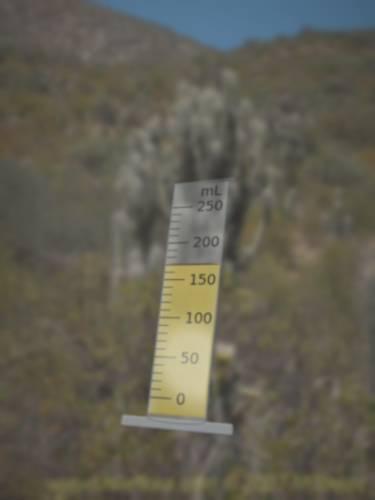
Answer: 170 mL
